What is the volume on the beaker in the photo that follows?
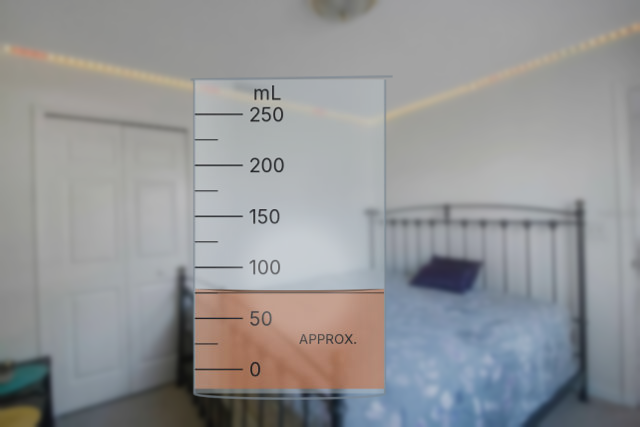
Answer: 75 mL
